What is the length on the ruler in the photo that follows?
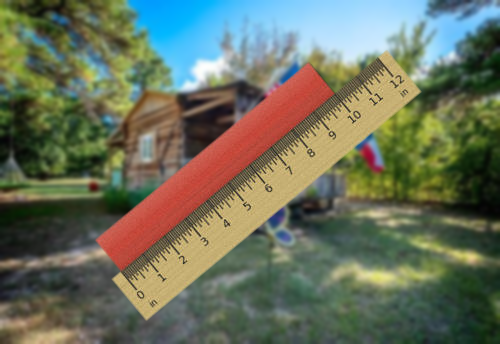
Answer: 10 in
